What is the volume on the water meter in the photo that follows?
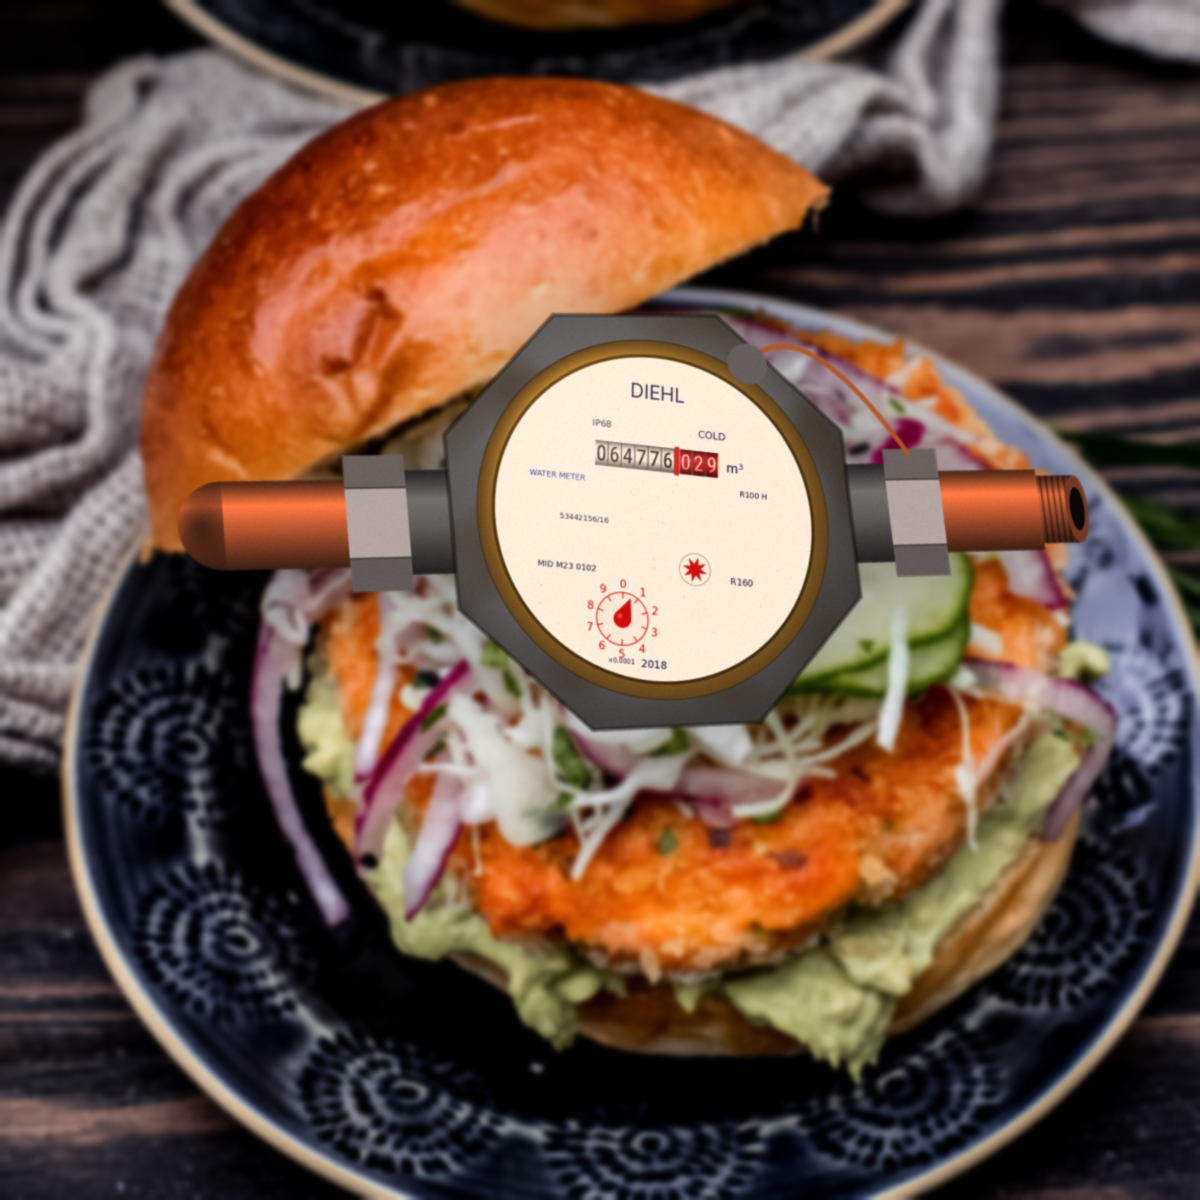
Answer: 64776.0290 m³
